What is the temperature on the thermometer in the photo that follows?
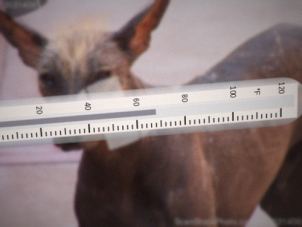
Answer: 68 °F
